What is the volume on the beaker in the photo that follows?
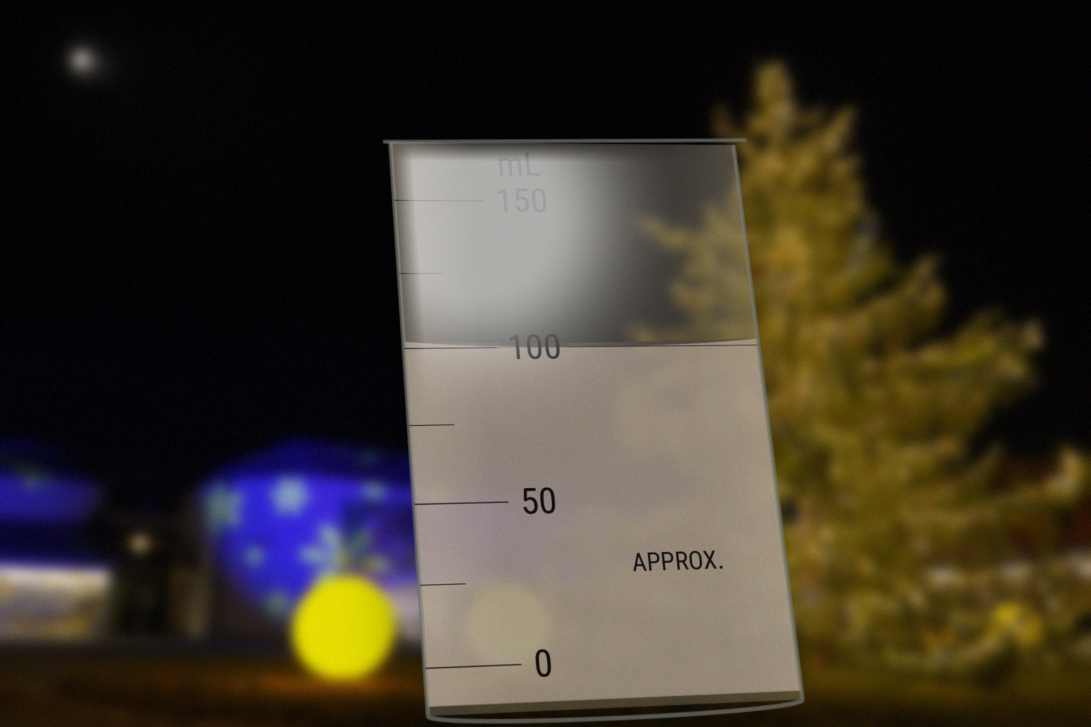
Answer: 100 mL
